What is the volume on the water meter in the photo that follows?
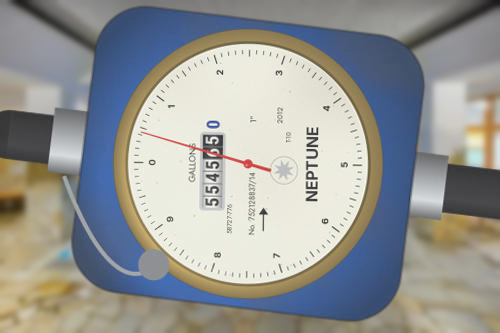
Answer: 5545650.4 gal
